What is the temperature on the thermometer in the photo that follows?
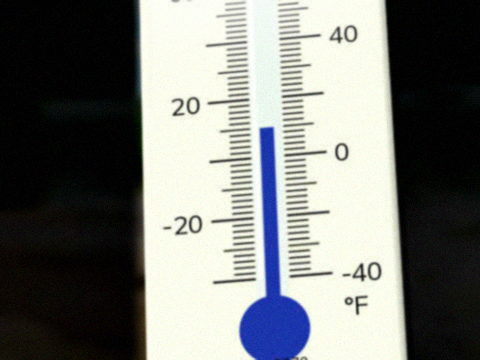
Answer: 10 °F
